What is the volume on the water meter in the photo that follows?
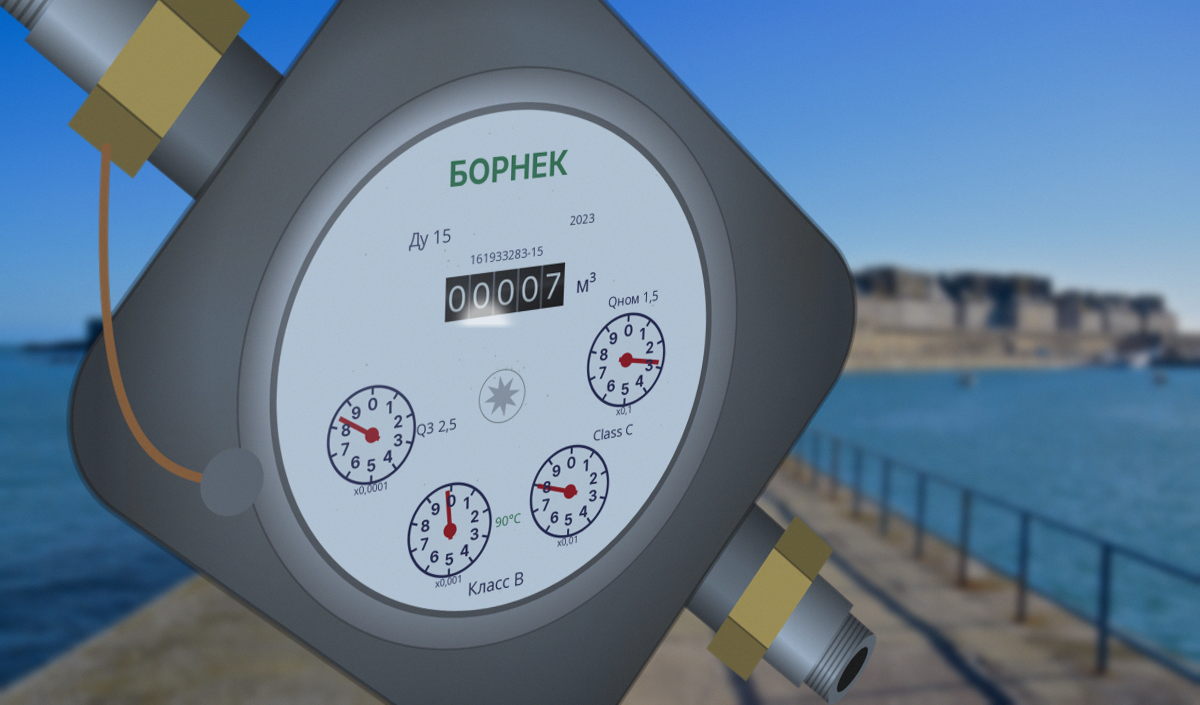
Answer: 7.2798 m³
